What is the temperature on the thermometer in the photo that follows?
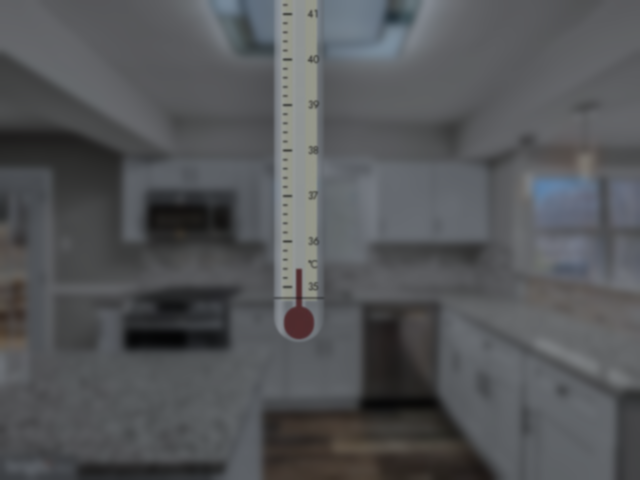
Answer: 35.4 °C
